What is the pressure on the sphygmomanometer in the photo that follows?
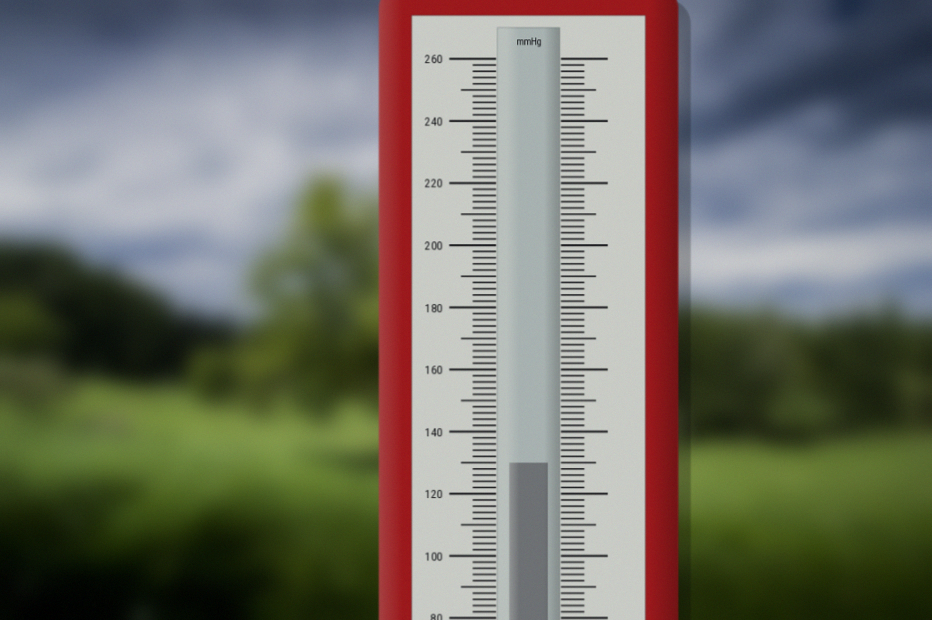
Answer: 130 mmHg
